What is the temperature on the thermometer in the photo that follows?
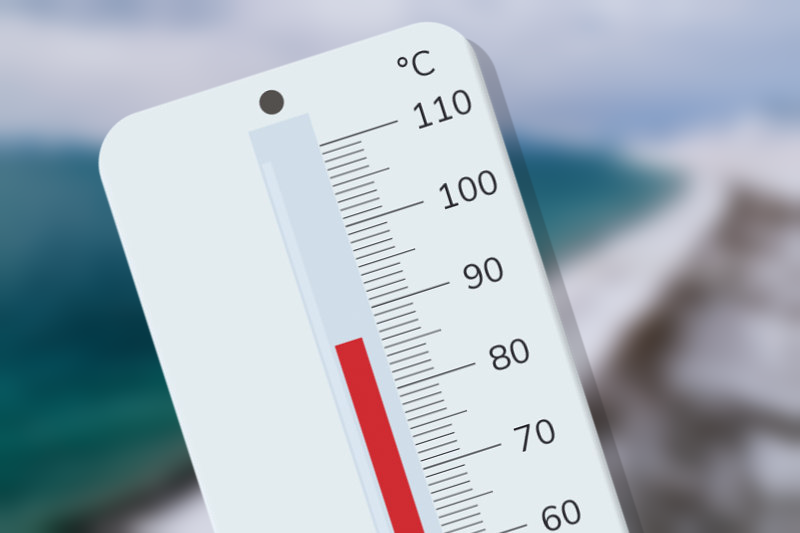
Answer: 87 °C
